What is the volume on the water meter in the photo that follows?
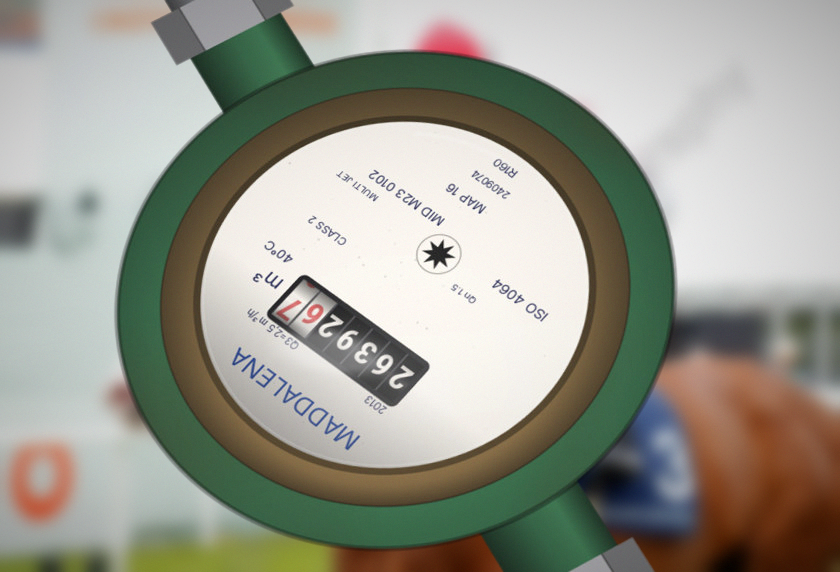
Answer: 26392.67 m³
